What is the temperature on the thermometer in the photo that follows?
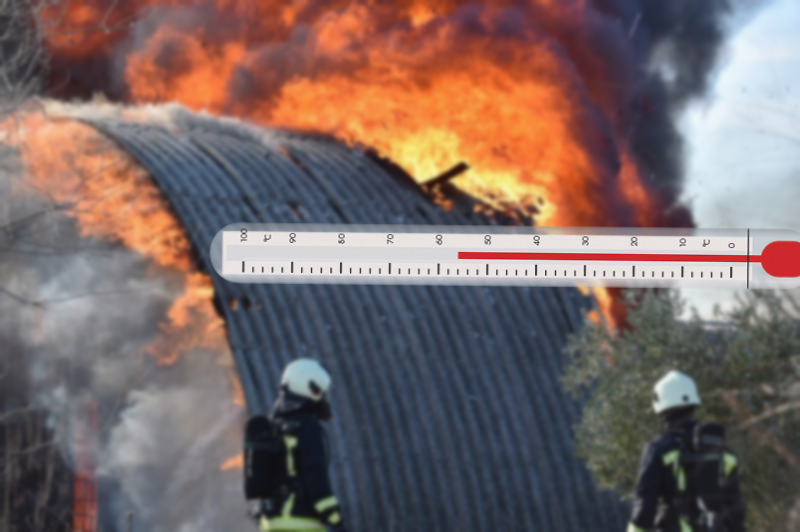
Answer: 56 °C
